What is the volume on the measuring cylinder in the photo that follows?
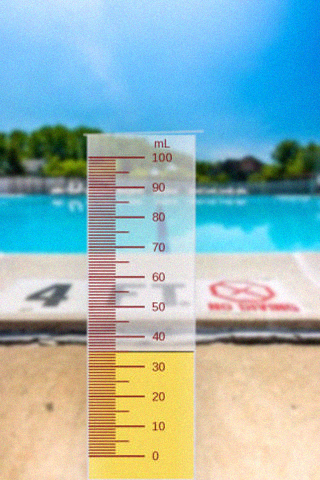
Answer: 35 mL
